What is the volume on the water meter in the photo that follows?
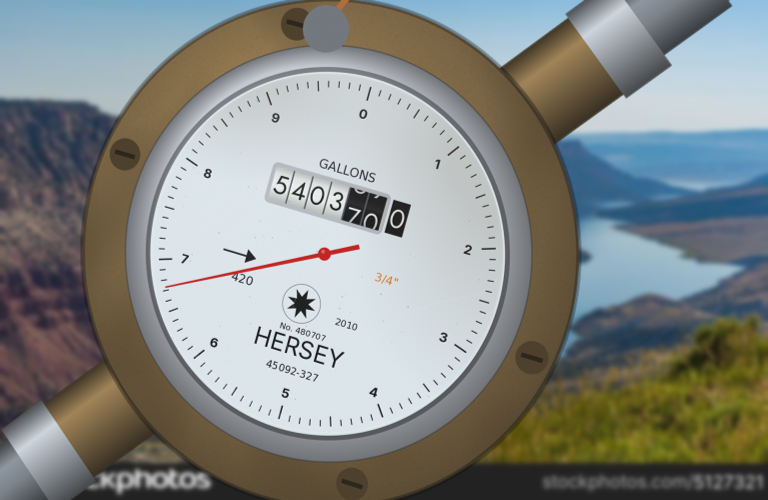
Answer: 5403696.7 gal
